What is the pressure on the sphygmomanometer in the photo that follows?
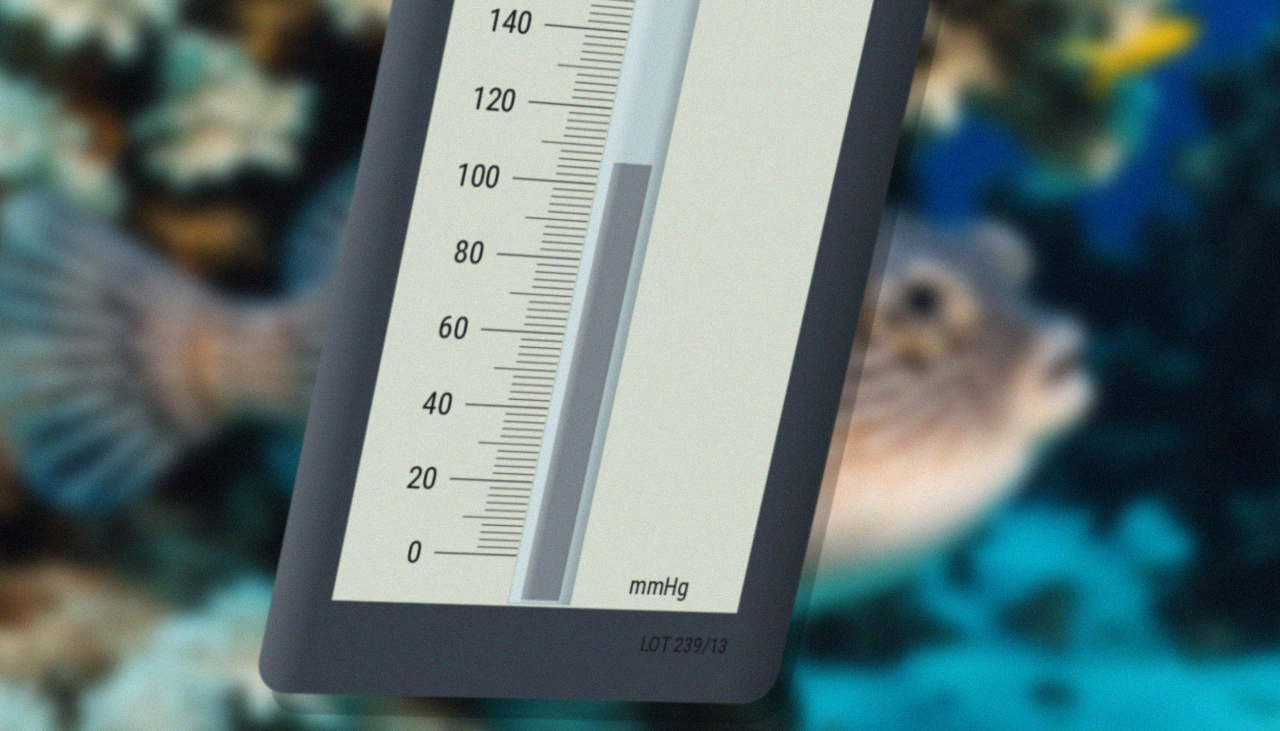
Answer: 106 mmHg
